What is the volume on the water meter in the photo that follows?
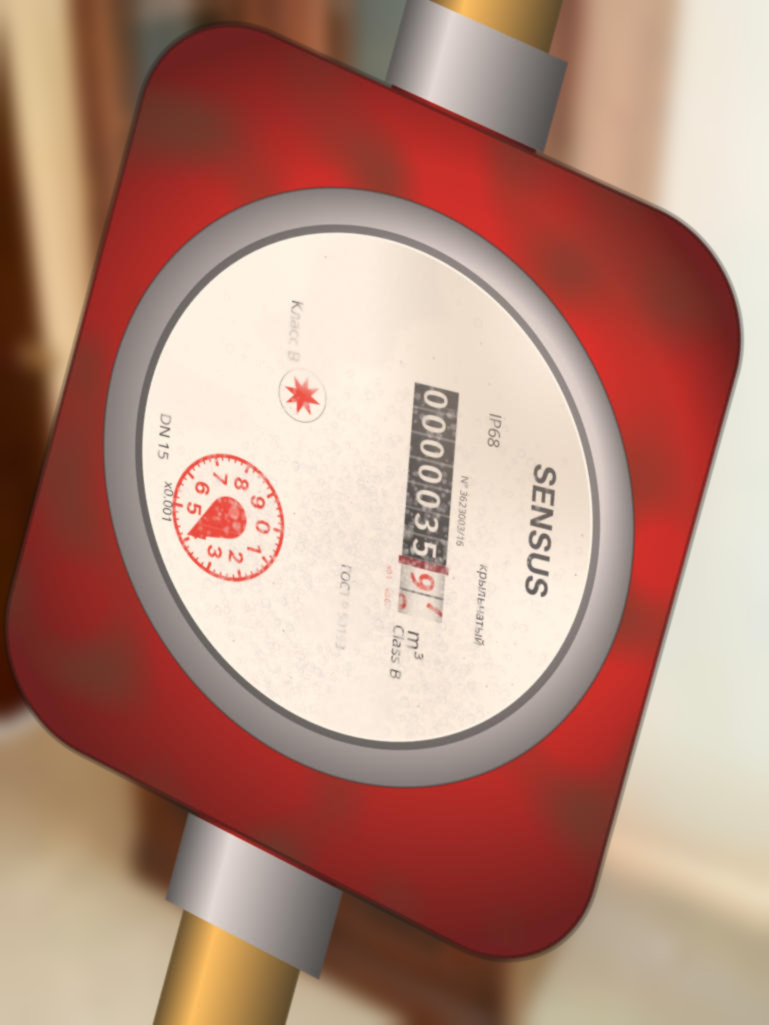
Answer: 35.974 m³
